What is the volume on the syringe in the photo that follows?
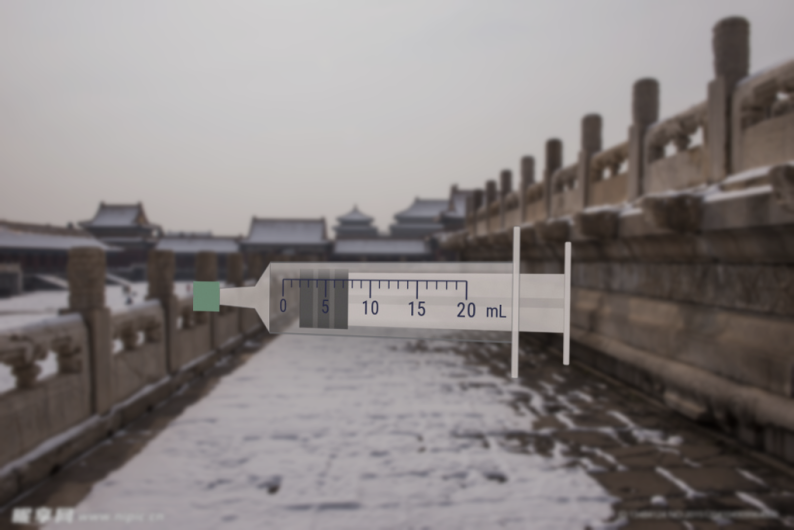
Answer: 2 mL
